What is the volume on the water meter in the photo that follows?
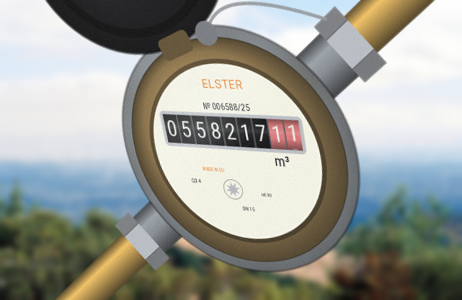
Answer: 558217.11 m³
